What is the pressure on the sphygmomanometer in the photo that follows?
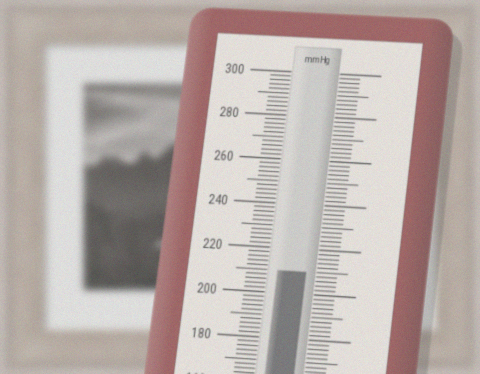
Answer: 210 mmHg
